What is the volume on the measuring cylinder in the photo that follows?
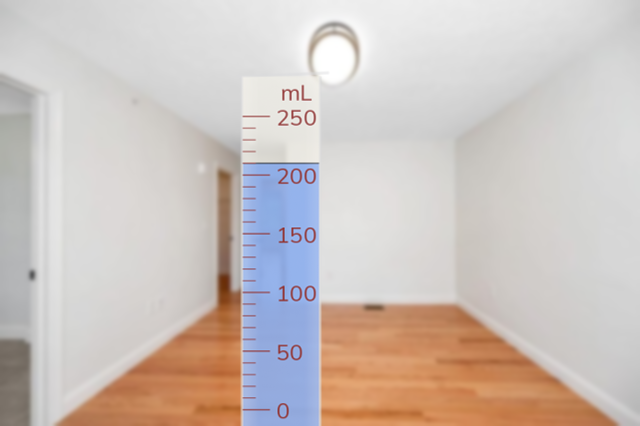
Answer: 210 mL
